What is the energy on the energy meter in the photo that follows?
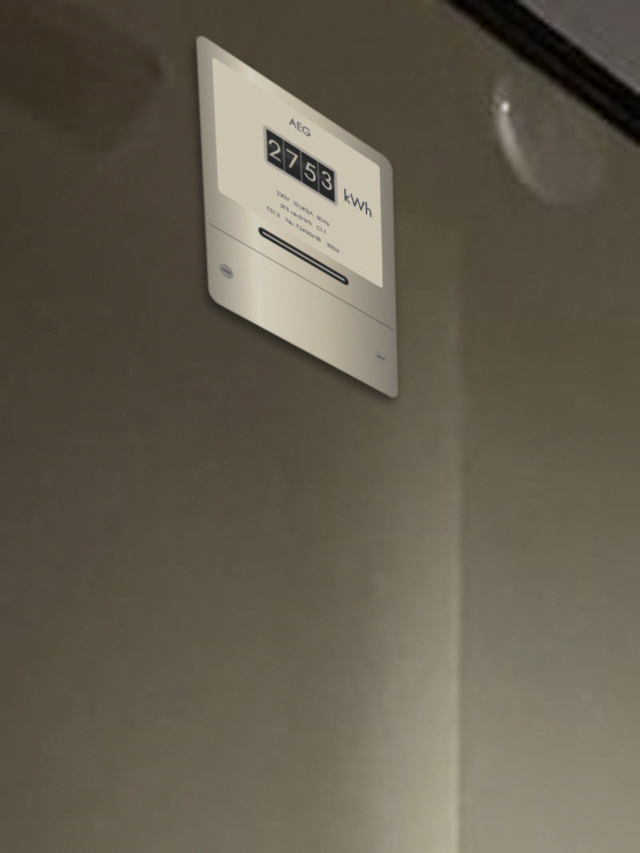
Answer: 2753 kWh
